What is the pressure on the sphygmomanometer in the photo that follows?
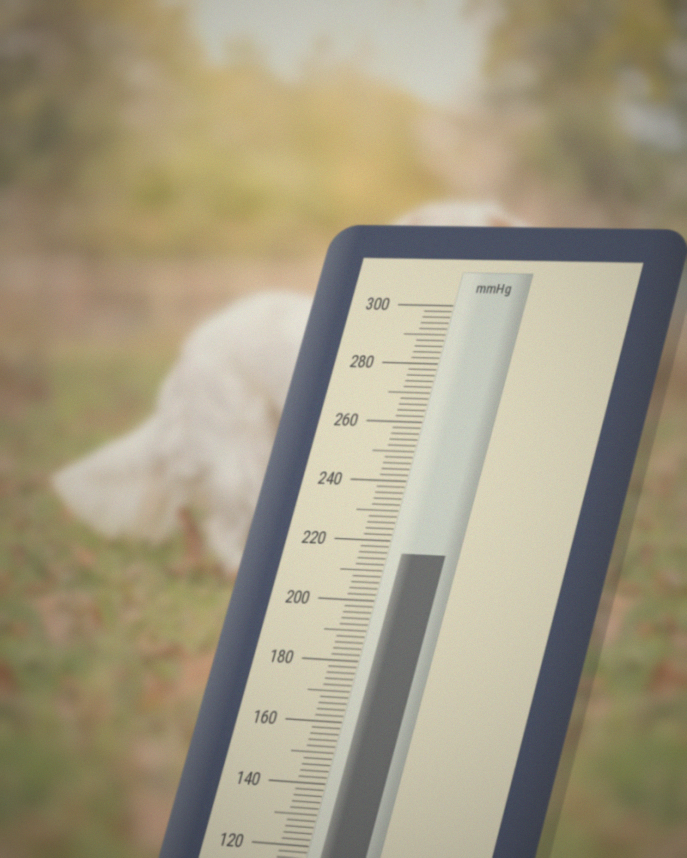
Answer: 216 mmHg
